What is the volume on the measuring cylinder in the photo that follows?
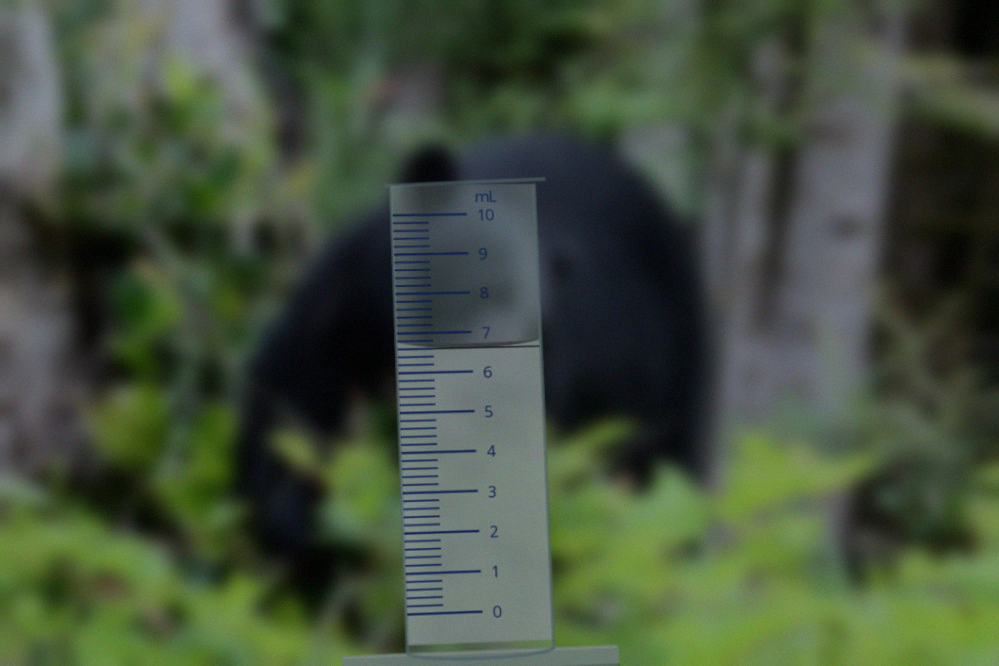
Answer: 6.6 mL
